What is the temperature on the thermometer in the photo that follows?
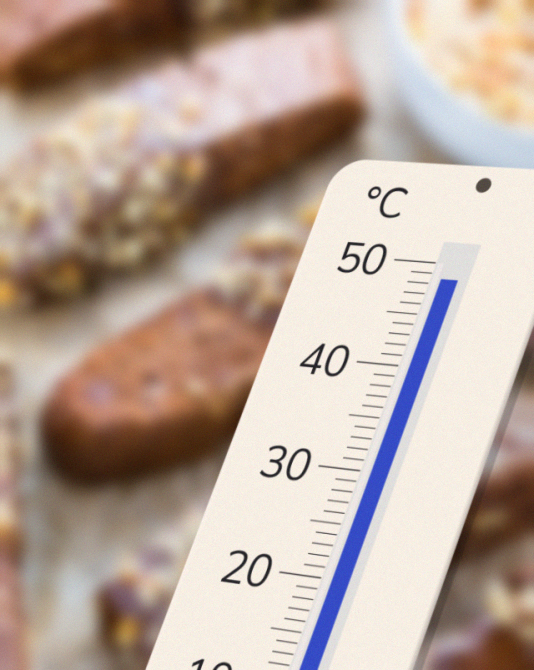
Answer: 48.5 °C
